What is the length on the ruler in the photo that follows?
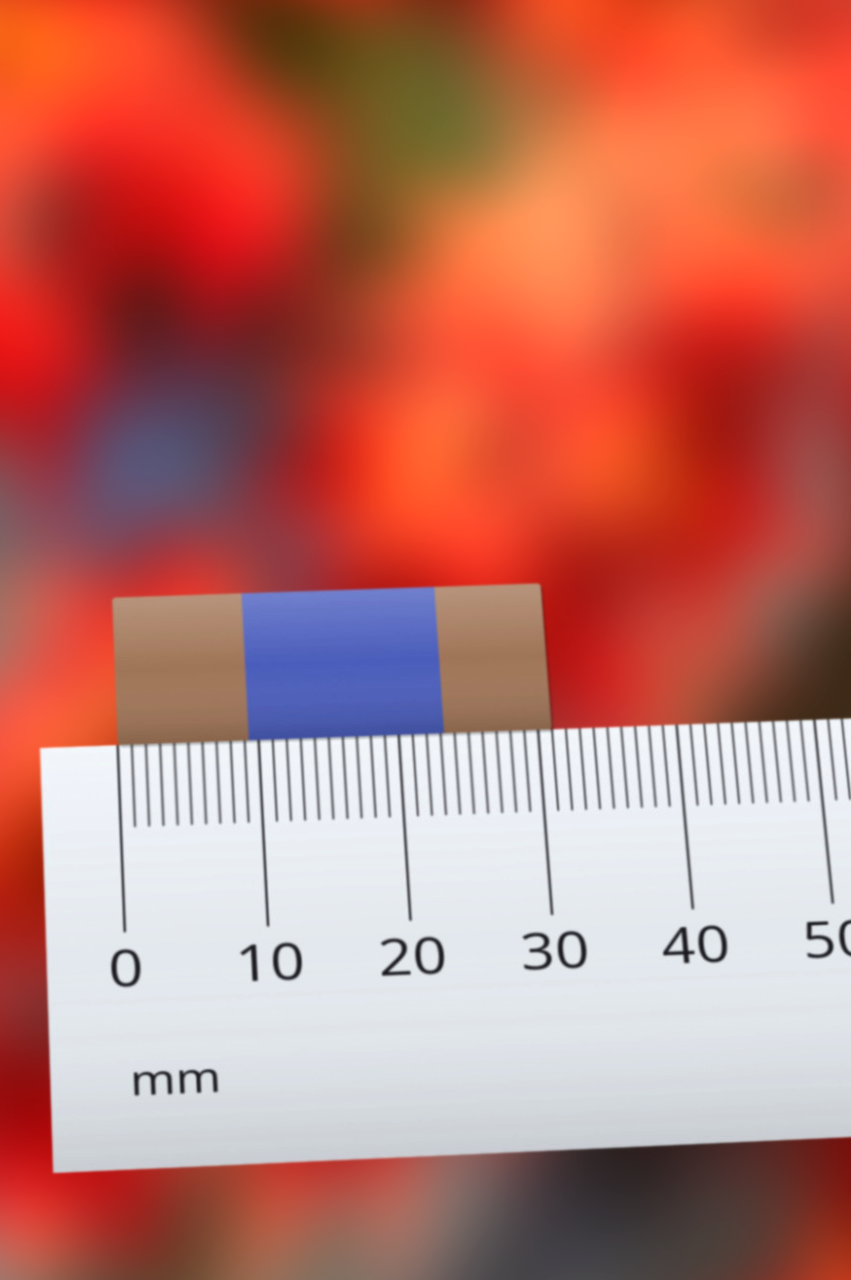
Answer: 31 mm
